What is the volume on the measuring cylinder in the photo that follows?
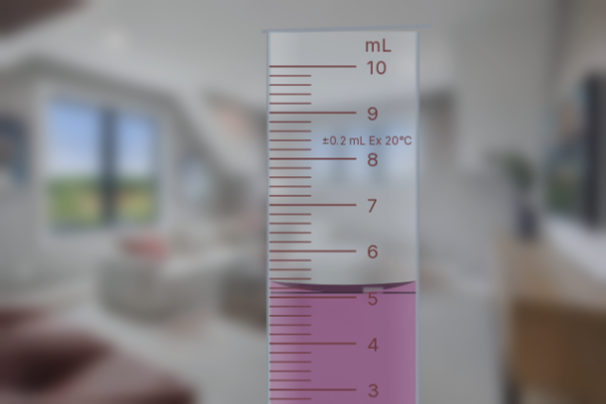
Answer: 5.1 mL
